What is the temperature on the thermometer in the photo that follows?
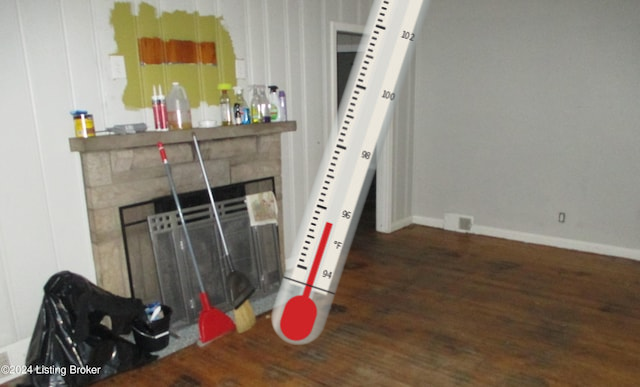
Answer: 95.6 °F
